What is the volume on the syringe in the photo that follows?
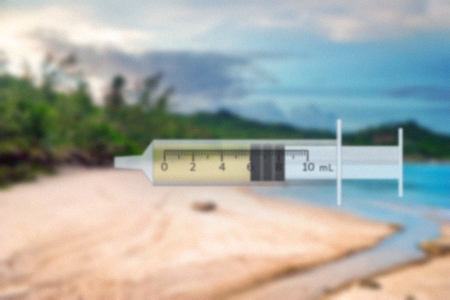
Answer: 6 mL
